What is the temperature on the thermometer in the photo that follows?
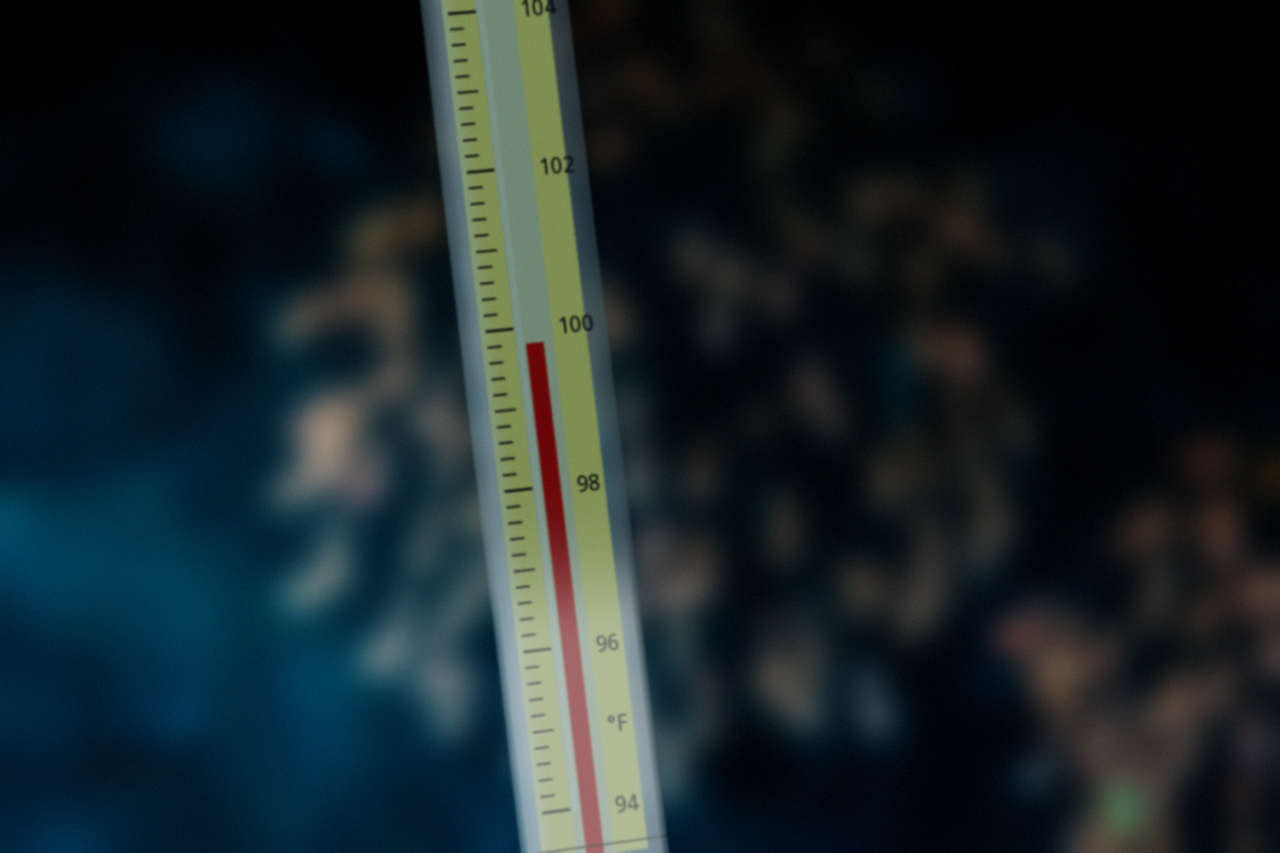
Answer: 99.8 °F
